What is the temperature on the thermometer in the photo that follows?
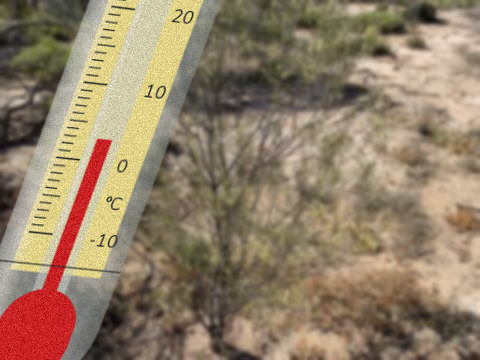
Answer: 3 °C
